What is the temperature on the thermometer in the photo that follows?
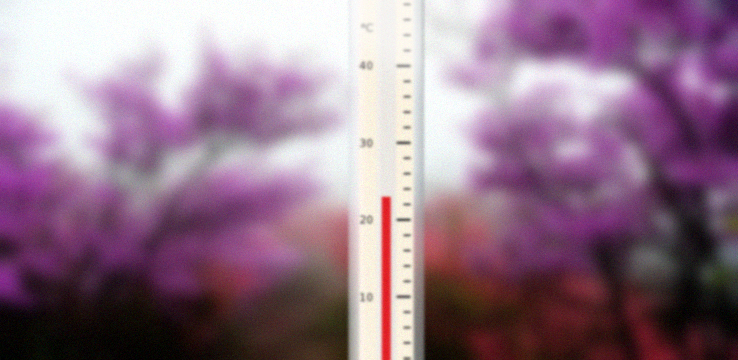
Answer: 23 °C
